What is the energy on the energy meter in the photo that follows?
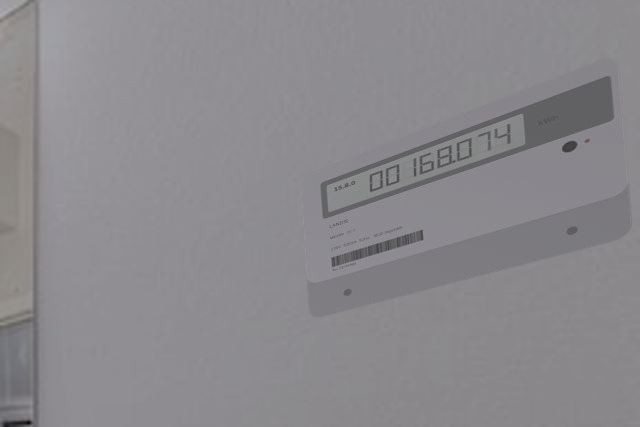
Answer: 168.074 kWh
